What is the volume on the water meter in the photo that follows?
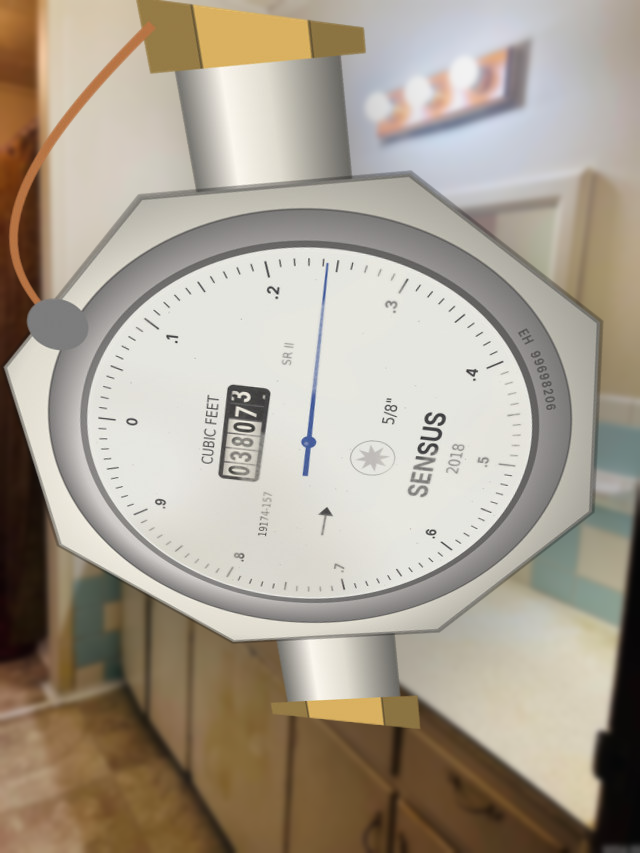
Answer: 38073.24 ft³
